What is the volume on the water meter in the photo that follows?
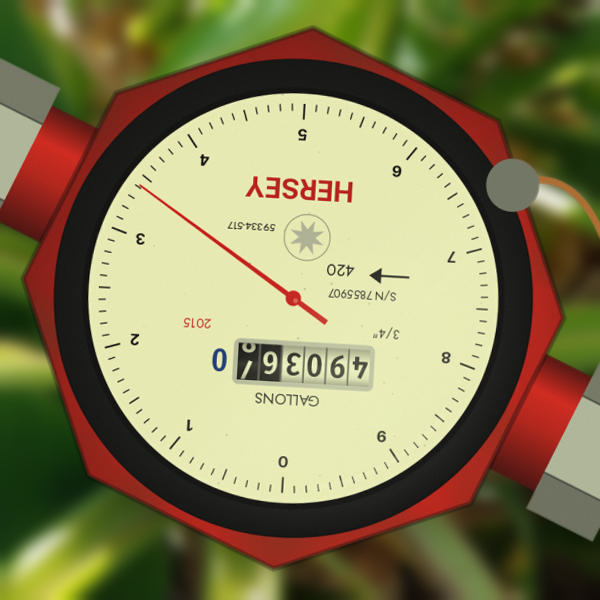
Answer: 4903673.4 gal
